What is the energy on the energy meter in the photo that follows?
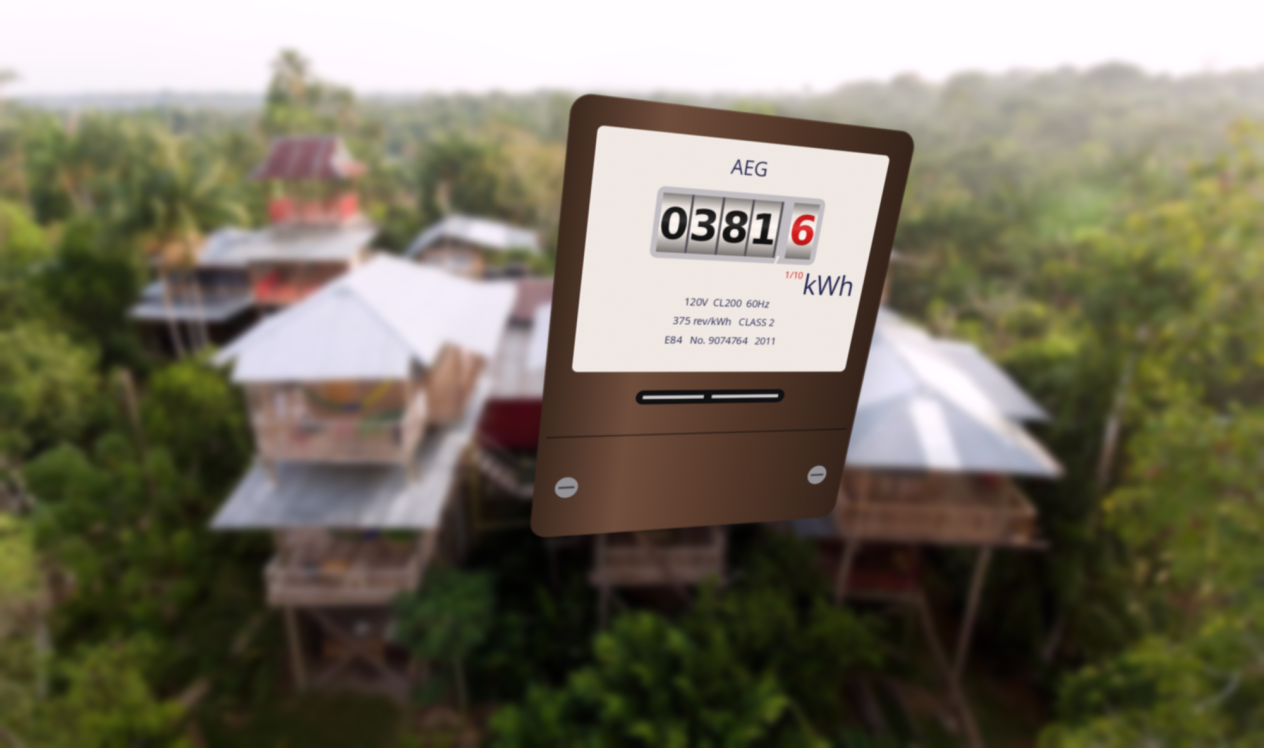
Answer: 381.6 kWh
